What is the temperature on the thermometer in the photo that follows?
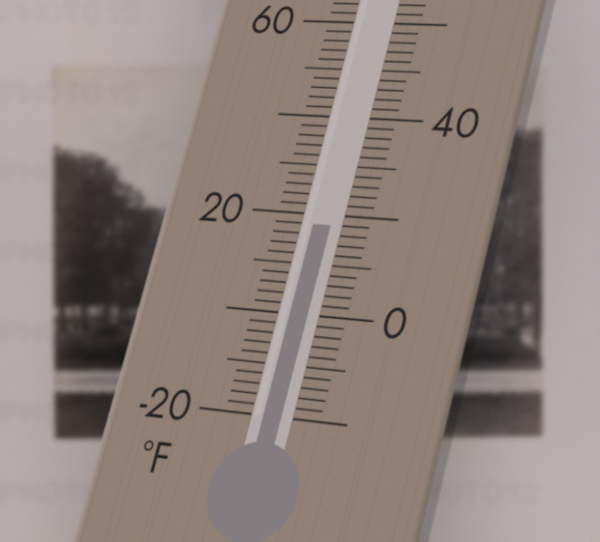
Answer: 18 °F
